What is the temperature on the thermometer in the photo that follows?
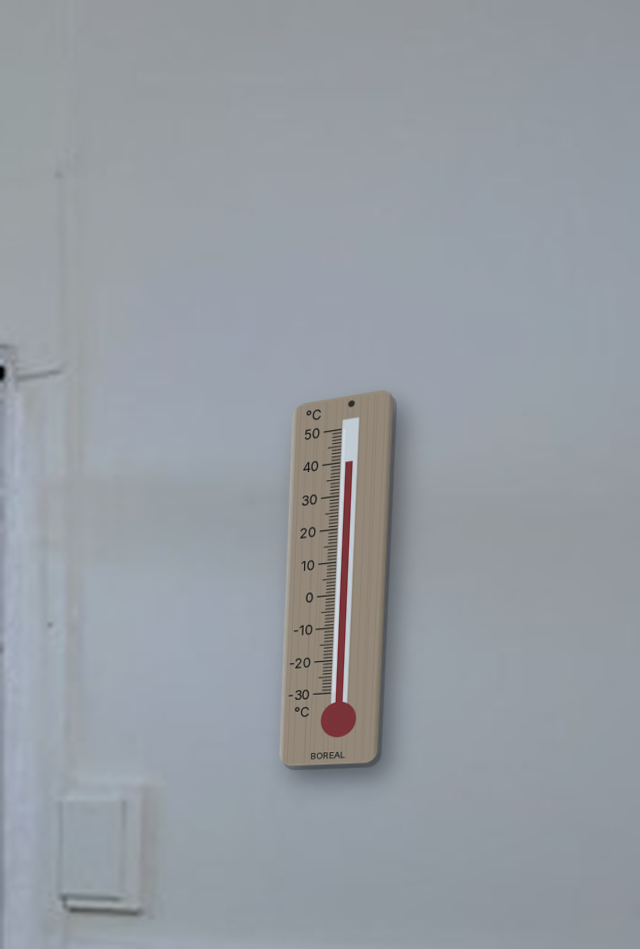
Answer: 40 °C
